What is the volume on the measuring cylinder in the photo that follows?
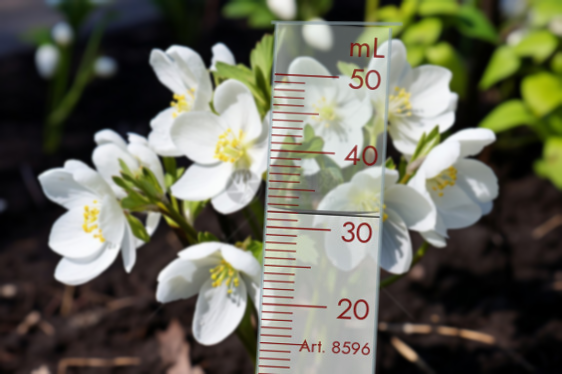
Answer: 32 mL
